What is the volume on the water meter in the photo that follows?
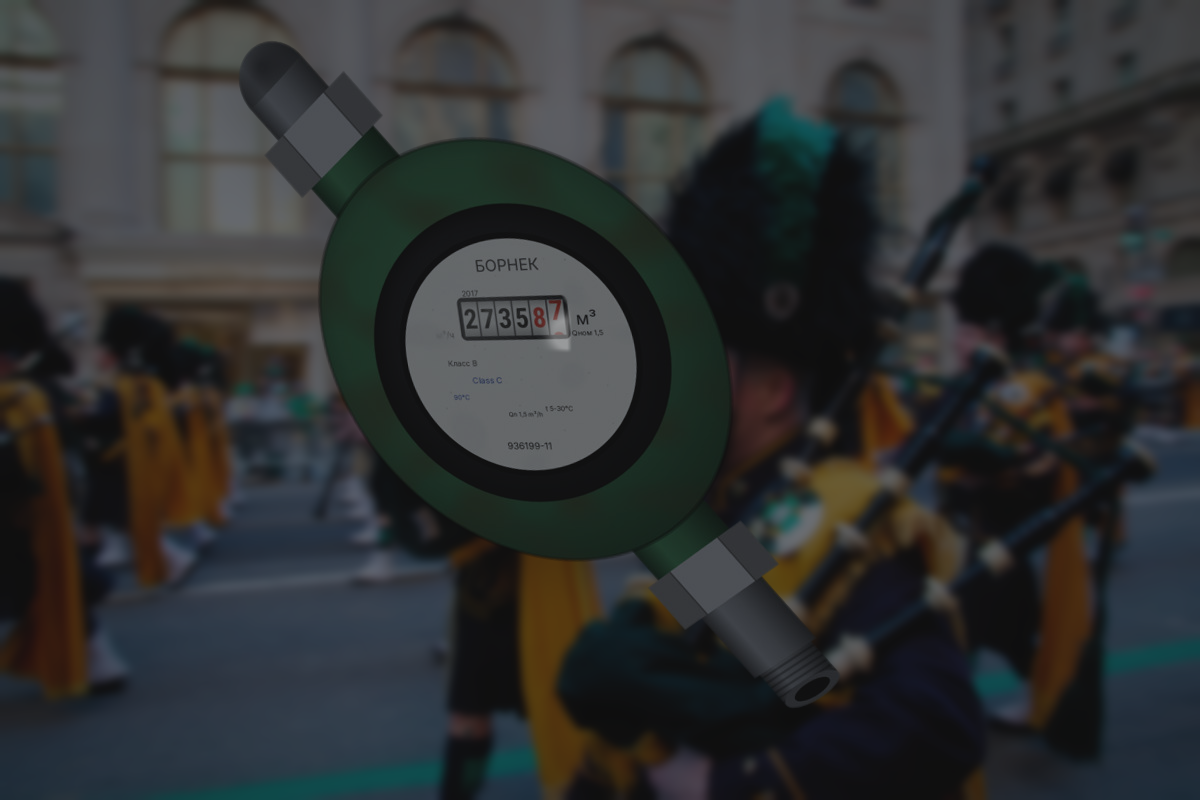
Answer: 2735.87 m³
